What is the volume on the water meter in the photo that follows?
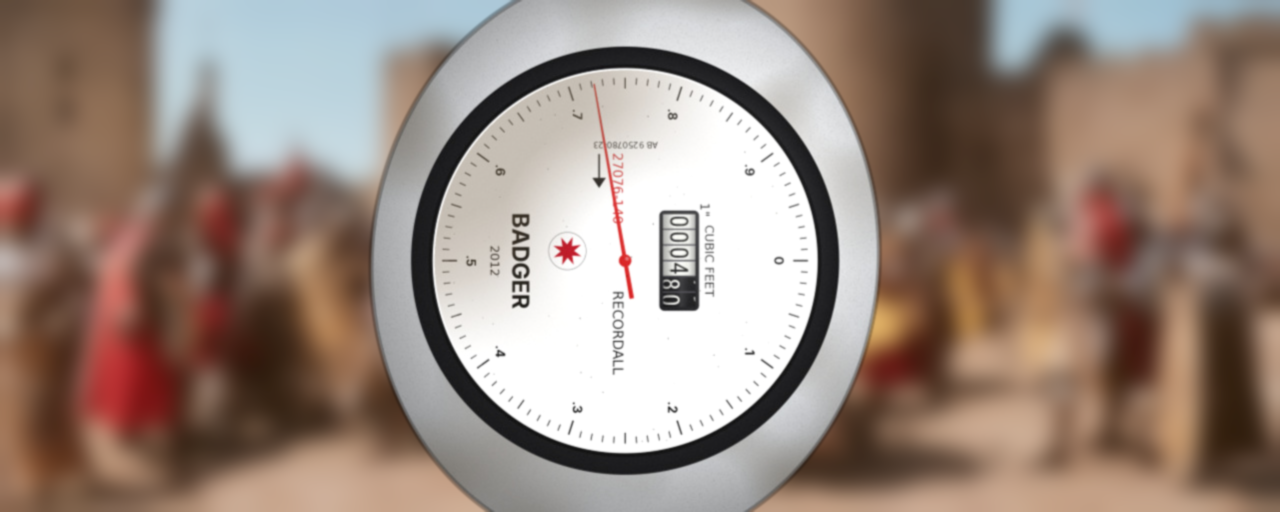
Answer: 479.72 ft³
